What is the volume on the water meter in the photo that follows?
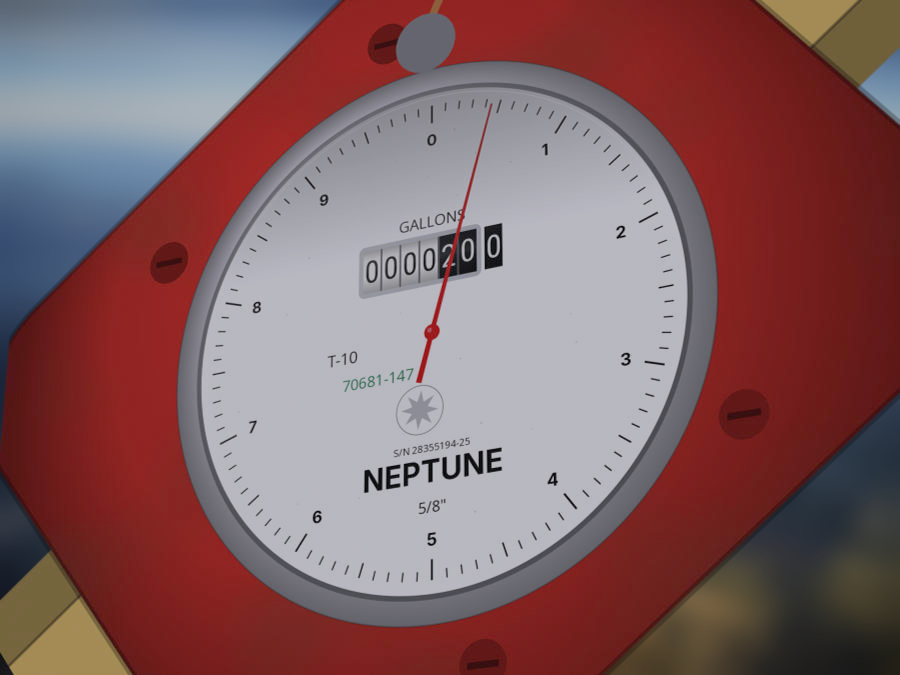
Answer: 200.4 gal
